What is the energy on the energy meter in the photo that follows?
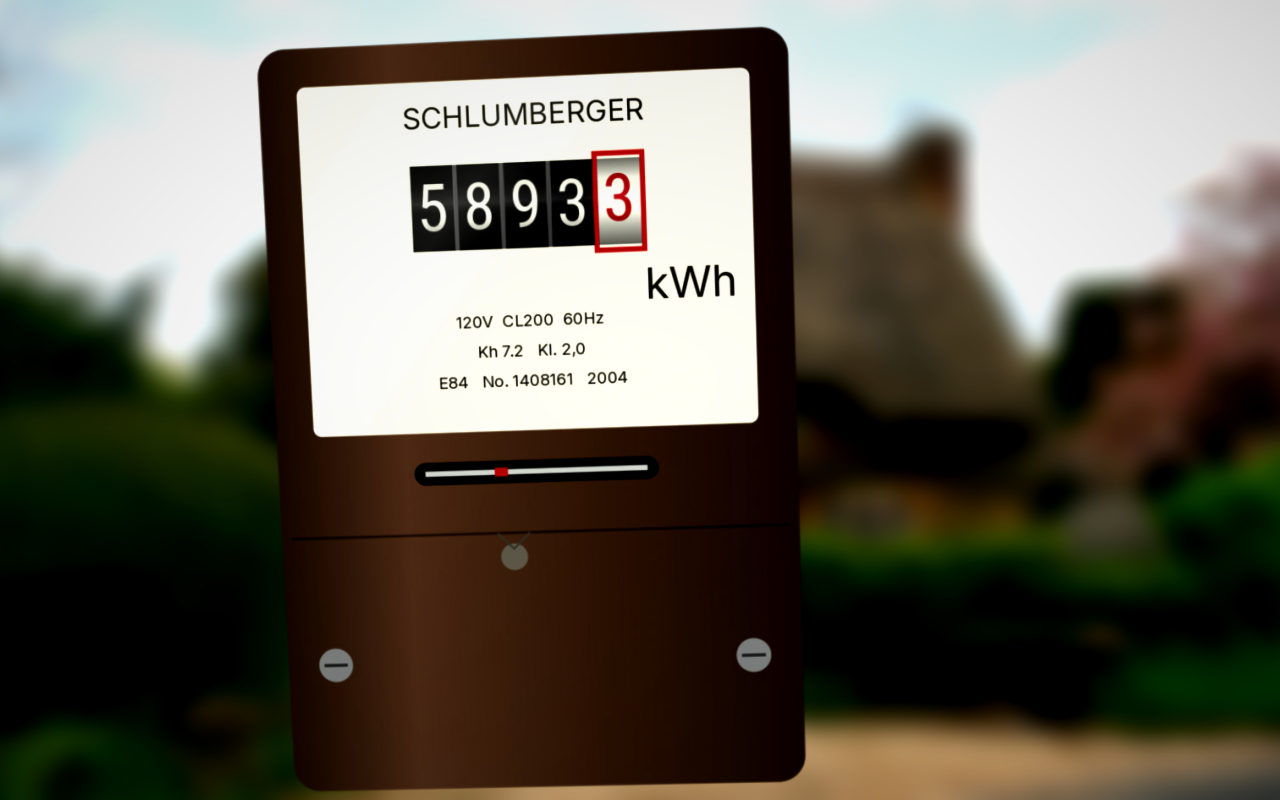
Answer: 5893.3 kWh
